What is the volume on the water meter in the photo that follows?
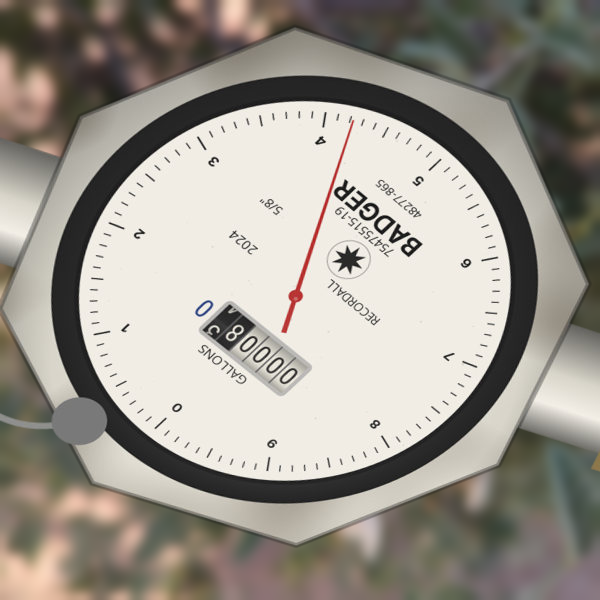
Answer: 834.2 gal
